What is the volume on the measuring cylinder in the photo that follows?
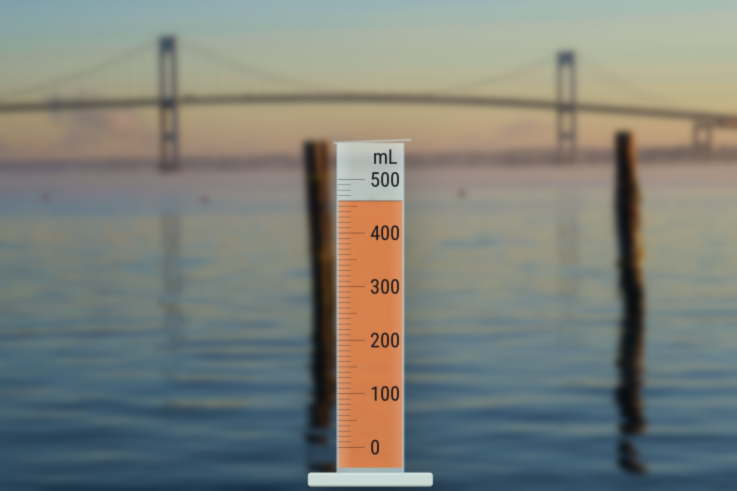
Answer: 460 mL
